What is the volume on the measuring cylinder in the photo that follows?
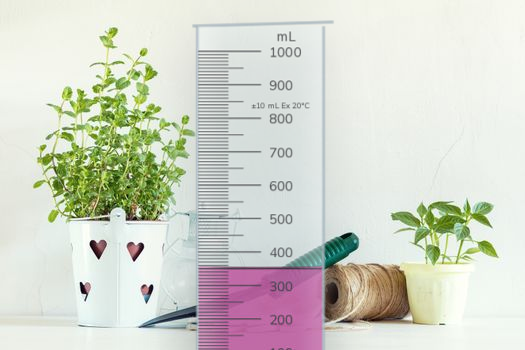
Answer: 350 mL
